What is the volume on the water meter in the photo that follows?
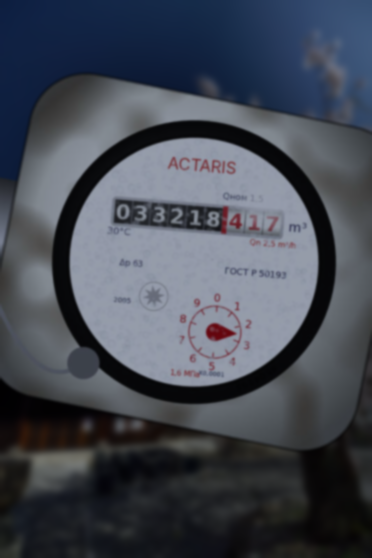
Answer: 33218.4172 m³
